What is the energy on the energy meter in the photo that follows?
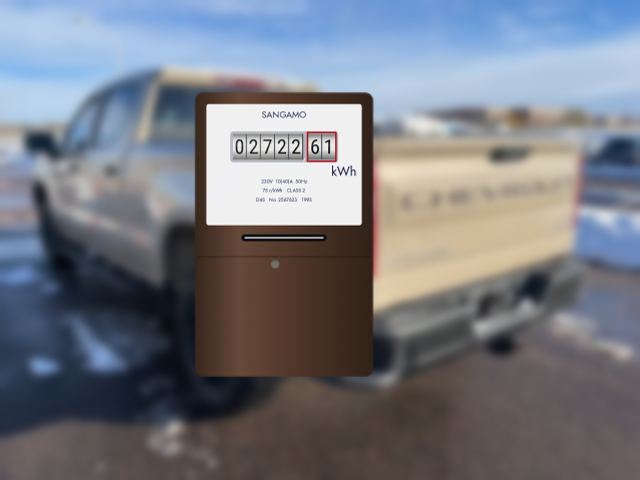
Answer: 2722.61 kWh
